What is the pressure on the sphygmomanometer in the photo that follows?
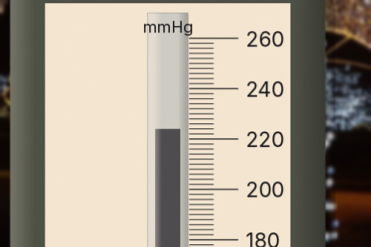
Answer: 224 mmHg
